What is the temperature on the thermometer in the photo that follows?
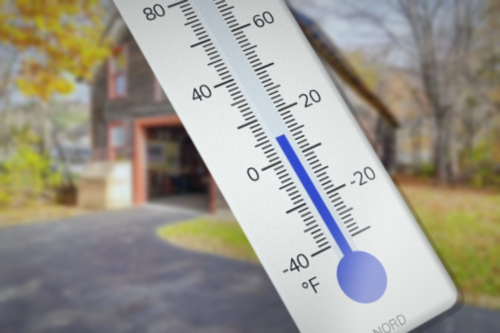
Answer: 10 °F
